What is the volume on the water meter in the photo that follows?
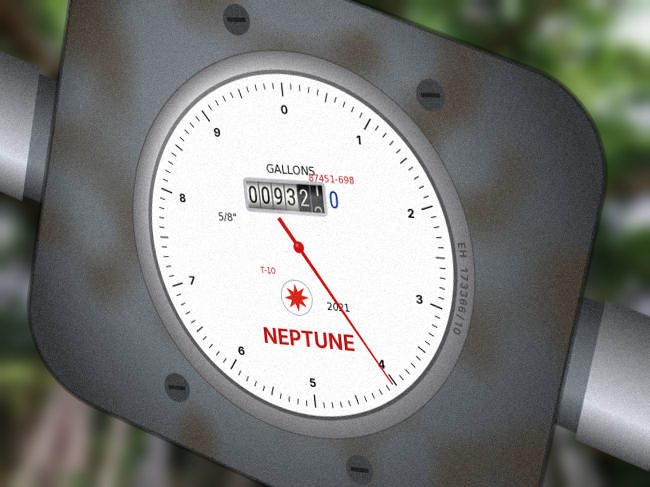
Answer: 93214.0 gal
